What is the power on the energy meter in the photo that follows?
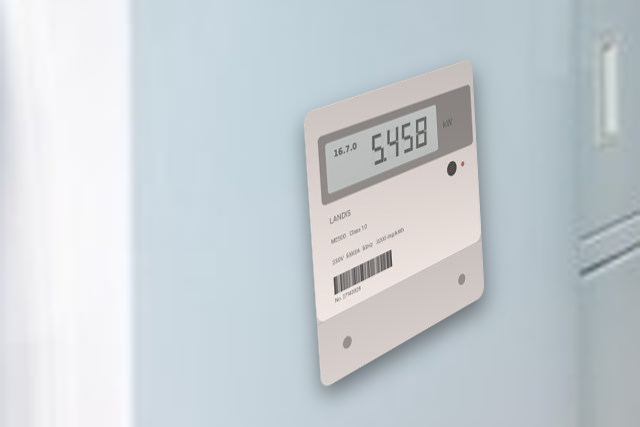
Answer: 5.458 kW
